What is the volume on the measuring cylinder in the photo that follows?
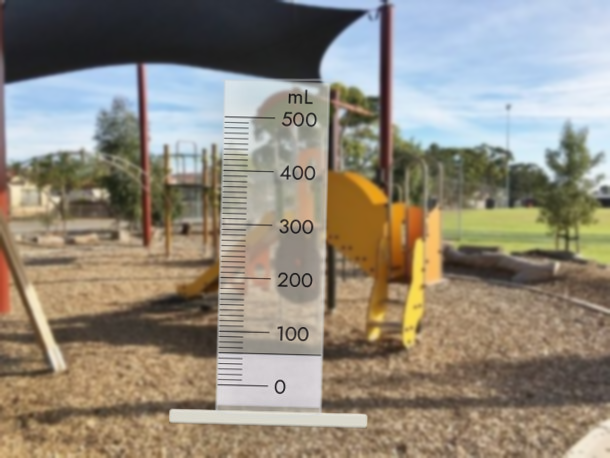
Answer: 60 mL
